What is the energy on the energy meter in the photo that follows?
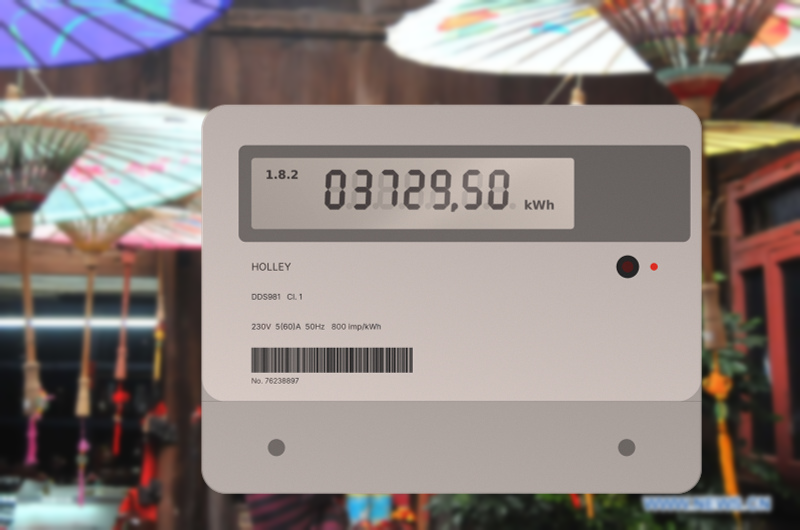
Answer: 3729.50 kWh
